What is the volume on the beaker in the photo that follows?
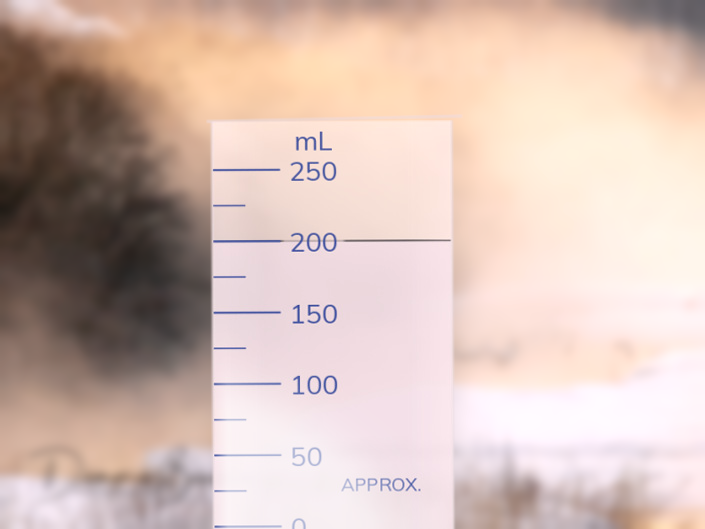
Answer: 200 mL
